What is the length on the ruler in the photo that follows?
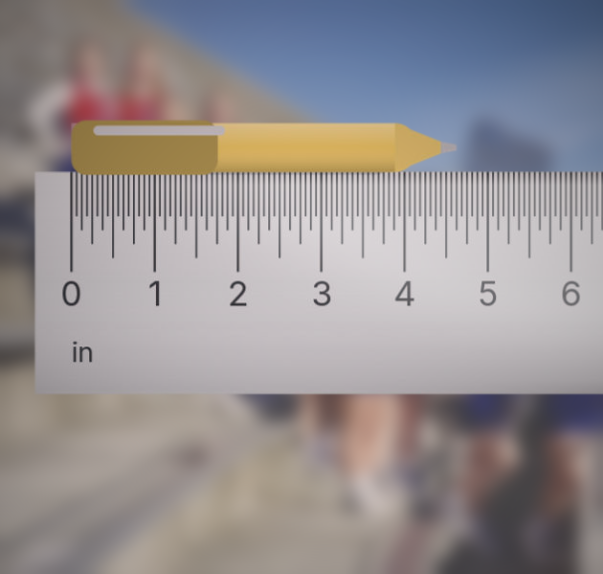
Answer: 4.625 in
